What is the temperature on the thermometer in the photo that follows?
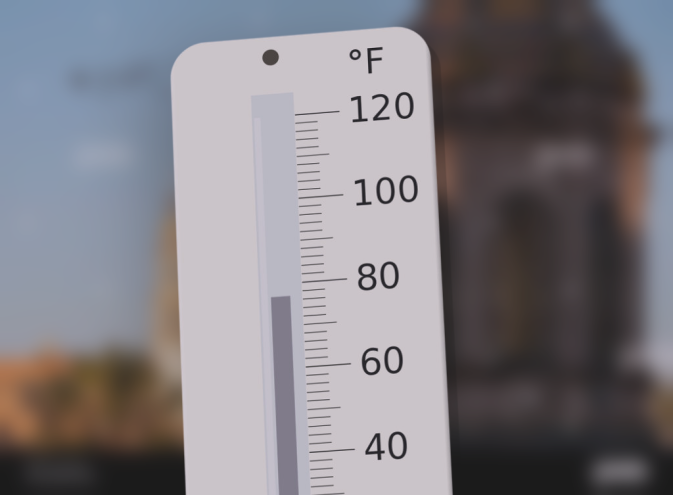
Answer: 77 °F
